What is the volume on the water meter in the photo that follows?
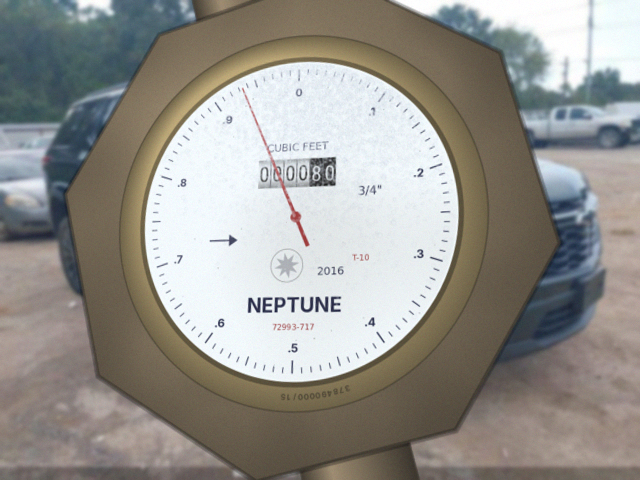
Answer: 79.93 ft³
